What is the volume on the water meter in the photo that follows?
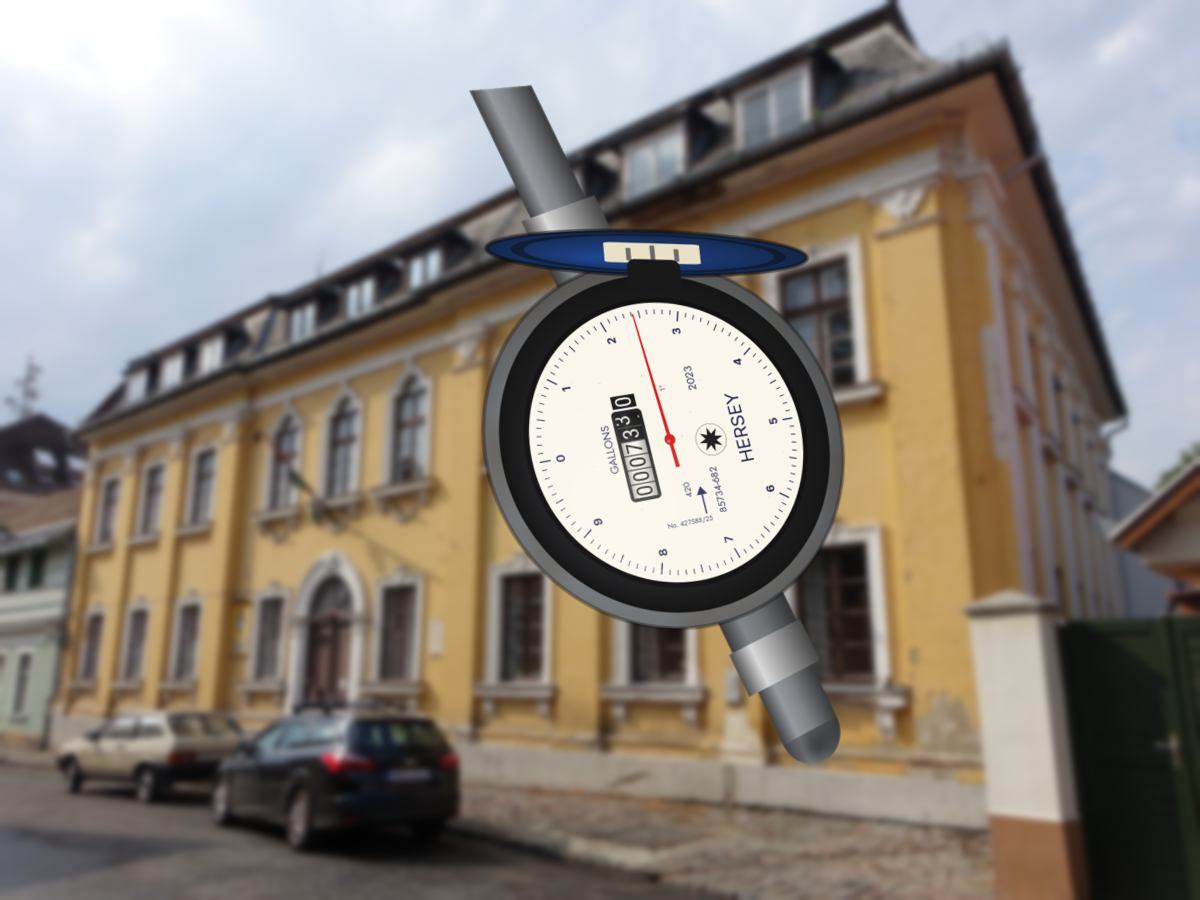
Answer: 7332.4 gal
